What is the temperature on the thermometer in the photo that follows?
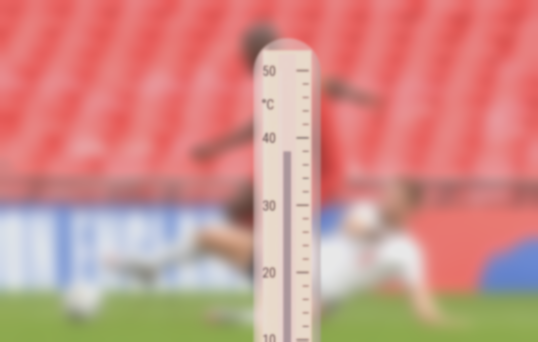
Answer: 38 °C
